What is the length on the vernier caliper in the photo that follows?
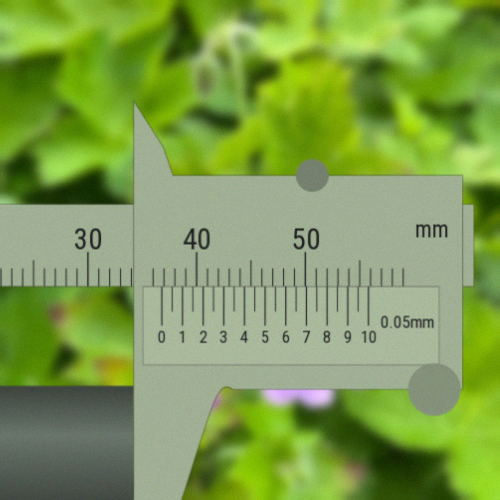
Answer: 36.8 mm
